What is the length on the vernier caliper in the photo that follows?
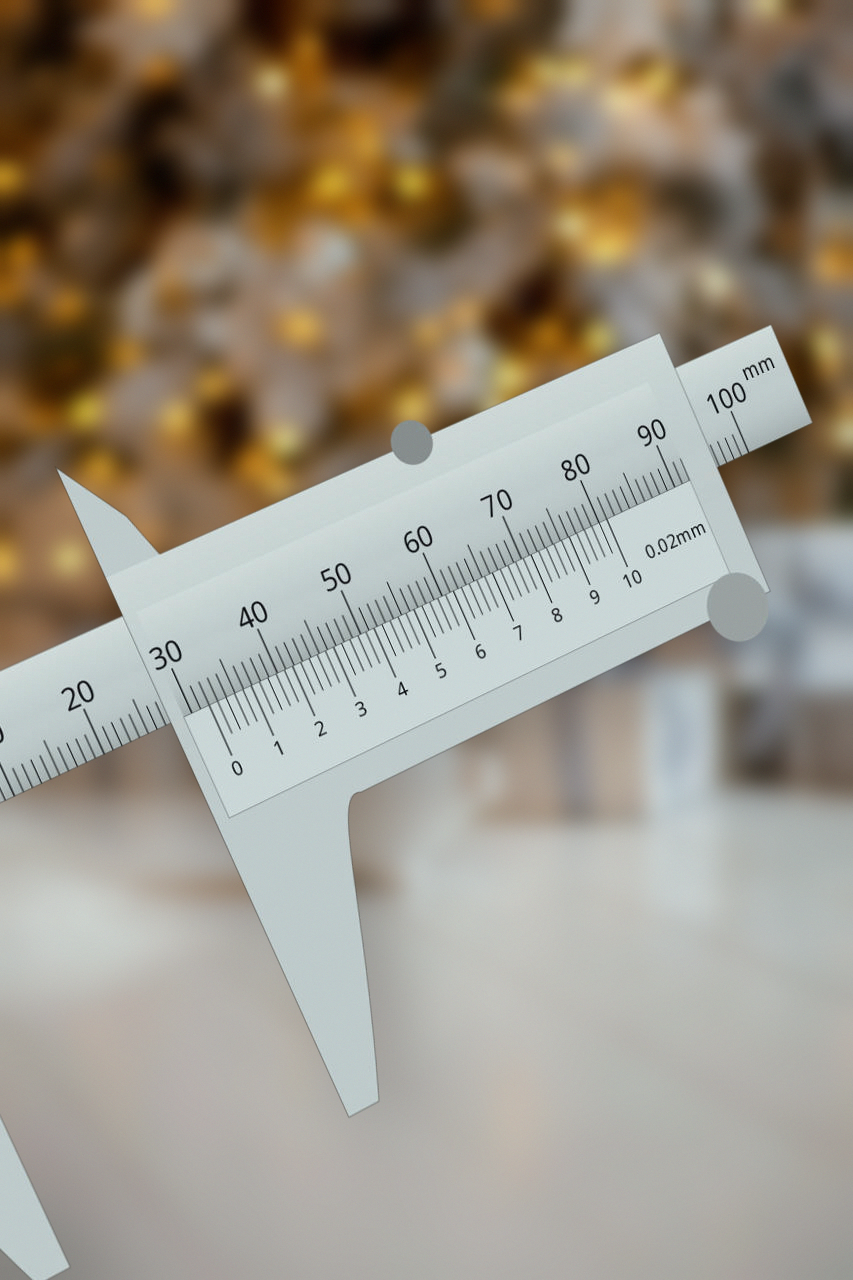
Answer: 32.0 mm
